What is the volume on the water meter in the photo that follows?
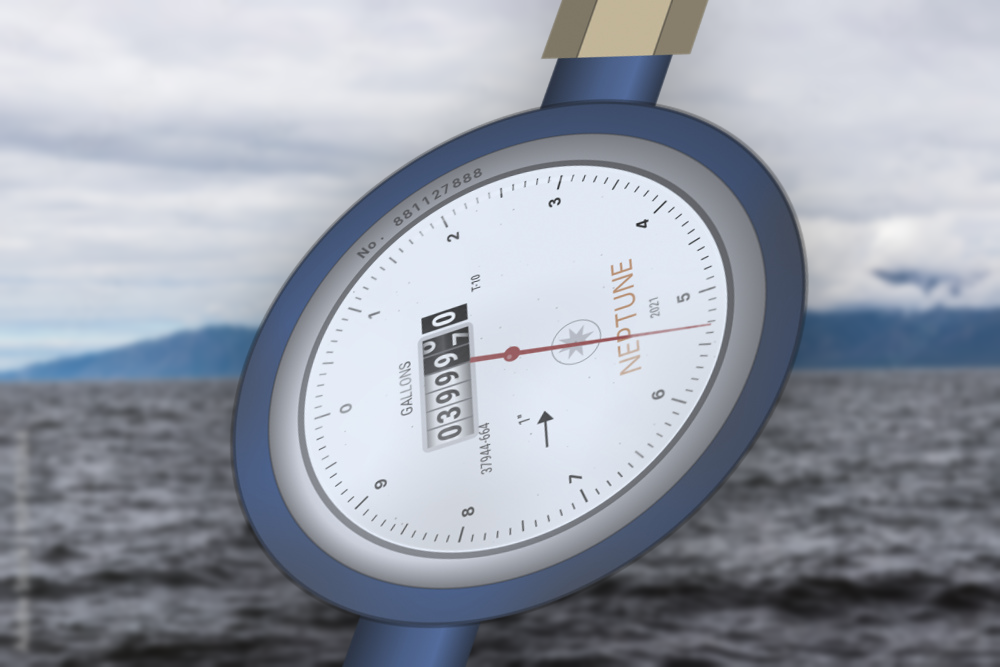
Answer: 399965.3 gal
